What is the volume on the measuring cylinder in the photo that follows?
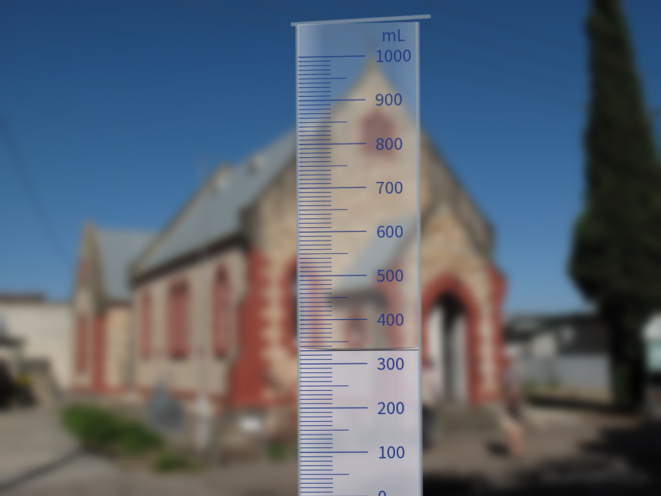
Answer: 330 mL
